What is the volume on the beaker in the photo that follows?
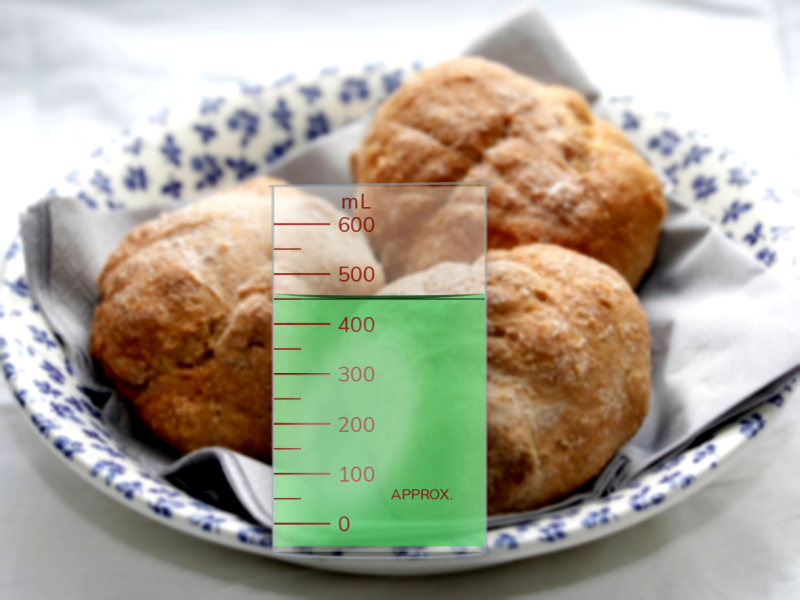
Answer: 450 mL
